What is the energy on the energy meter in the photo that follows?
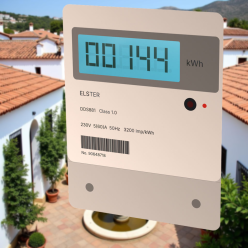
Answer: 144 kWh
